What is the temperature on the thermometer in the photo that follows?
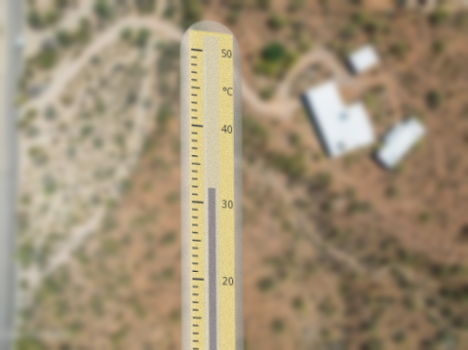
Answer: 32 °C
